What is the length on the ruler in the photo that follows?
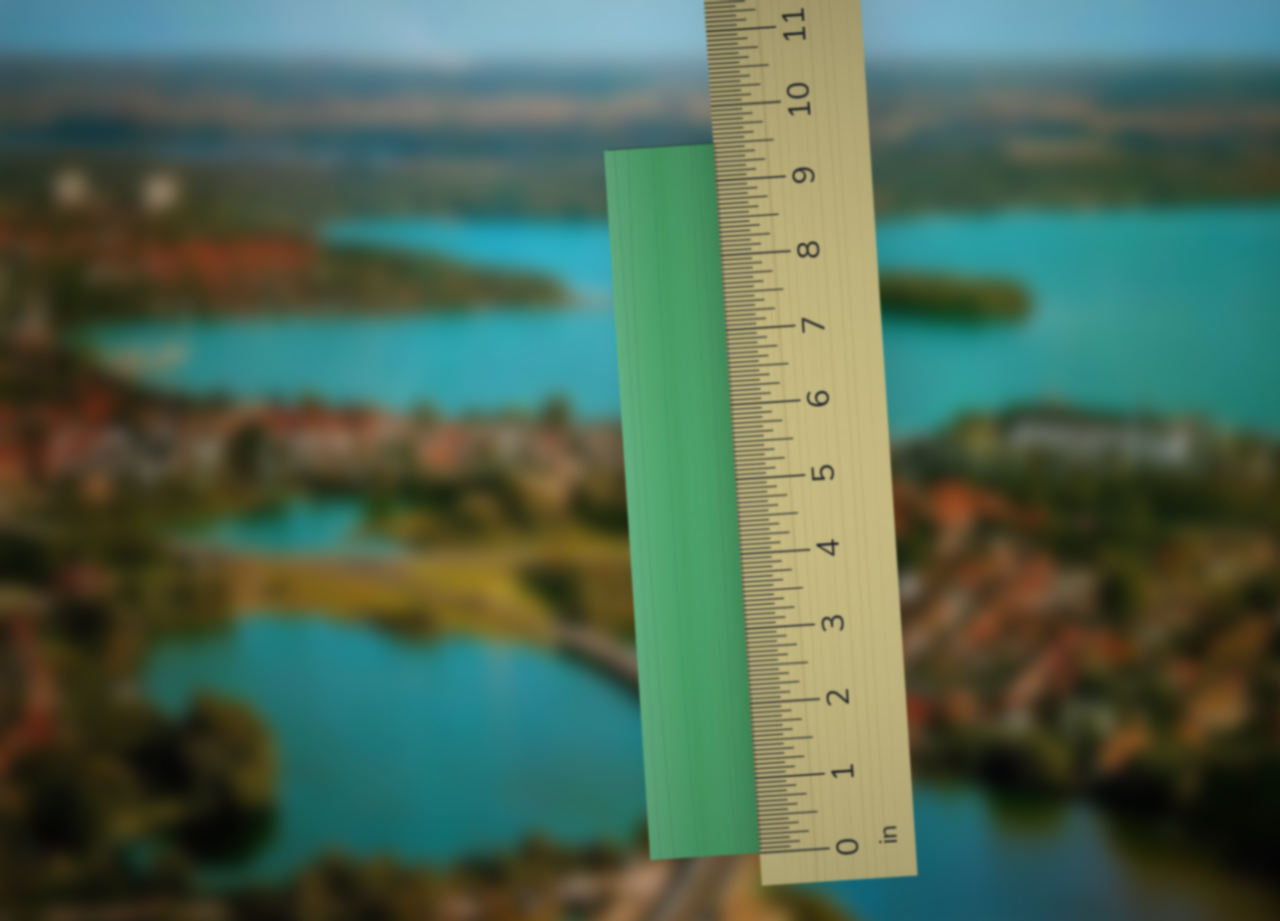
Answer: 9.5 in
